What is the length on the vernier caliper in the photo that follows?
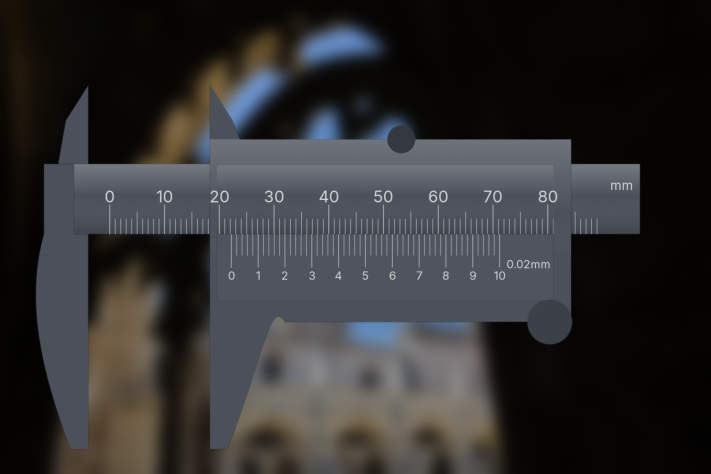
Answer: 22.2 mm
